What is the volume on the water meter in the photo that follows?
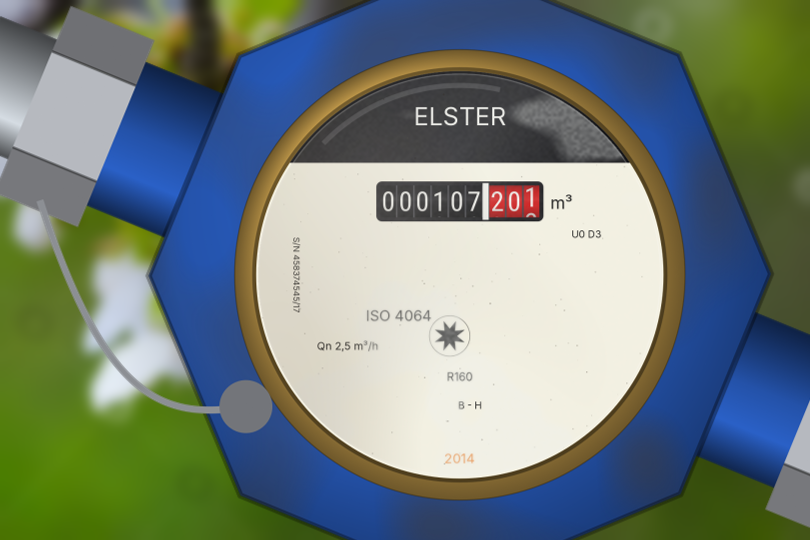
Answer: 107.201 m³
